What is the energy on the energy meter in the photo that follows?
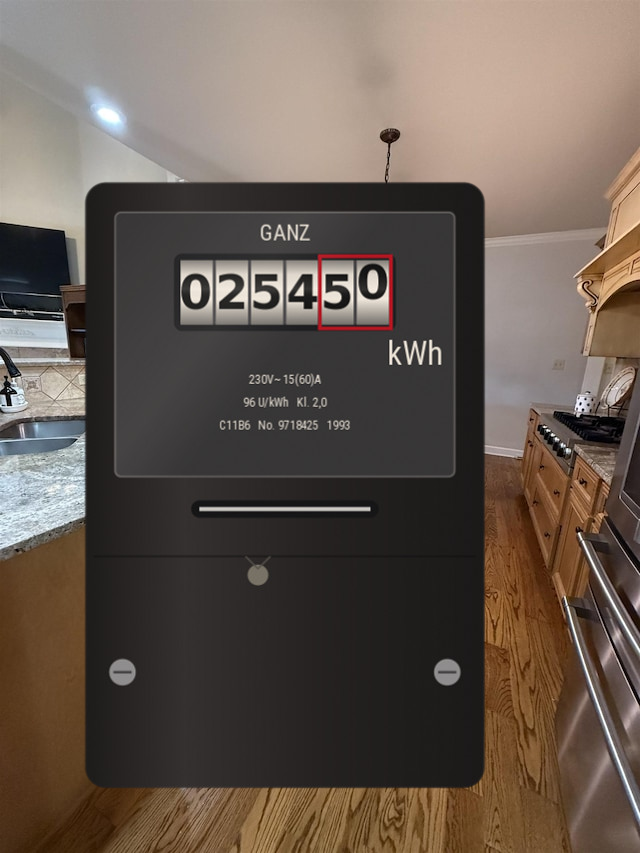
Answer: 254.50 kWh
